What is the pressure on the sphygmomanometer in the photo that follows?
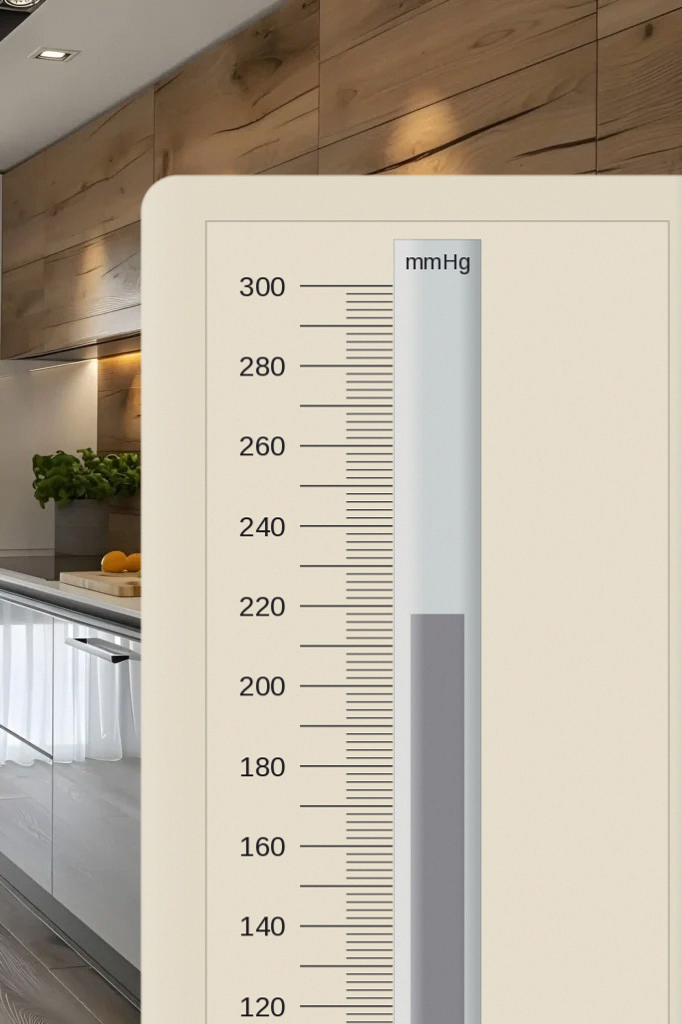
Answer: 218 mmHg
